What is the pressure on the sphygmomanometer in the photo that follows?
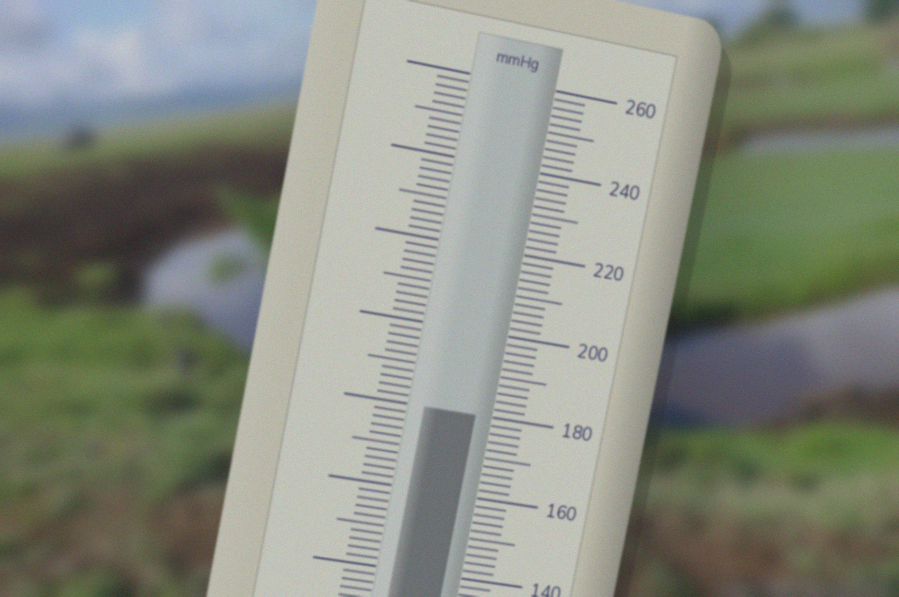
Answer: 180 mmHg
